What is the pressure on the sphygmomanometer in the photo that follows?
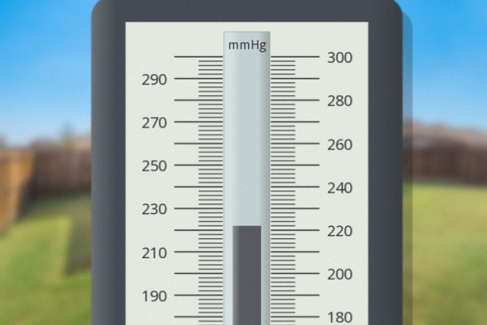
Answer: 222 mmHg
